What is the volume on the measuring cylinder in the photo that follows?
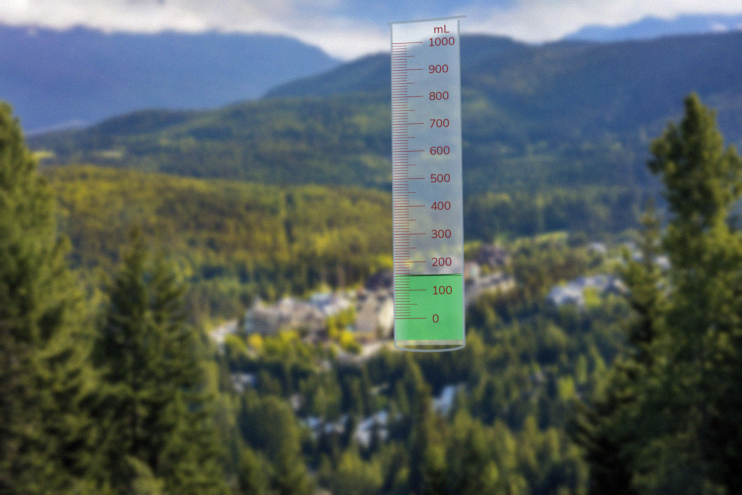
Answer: 150 mL
